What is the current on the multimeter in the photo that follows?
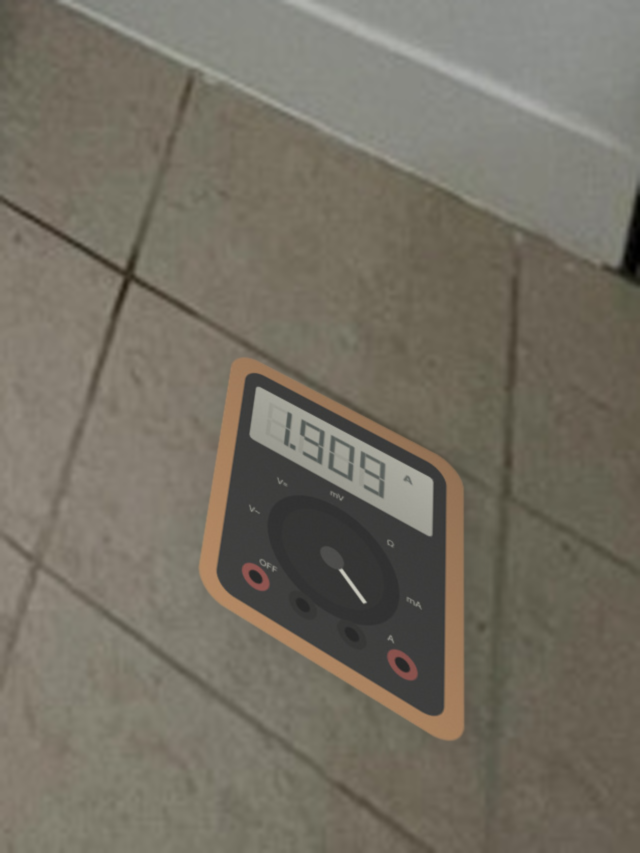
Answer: 1.909 A
